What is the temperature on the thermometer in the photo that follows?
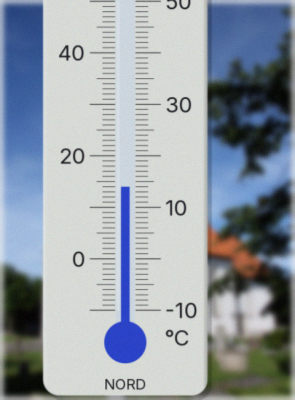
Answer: 14 °C
